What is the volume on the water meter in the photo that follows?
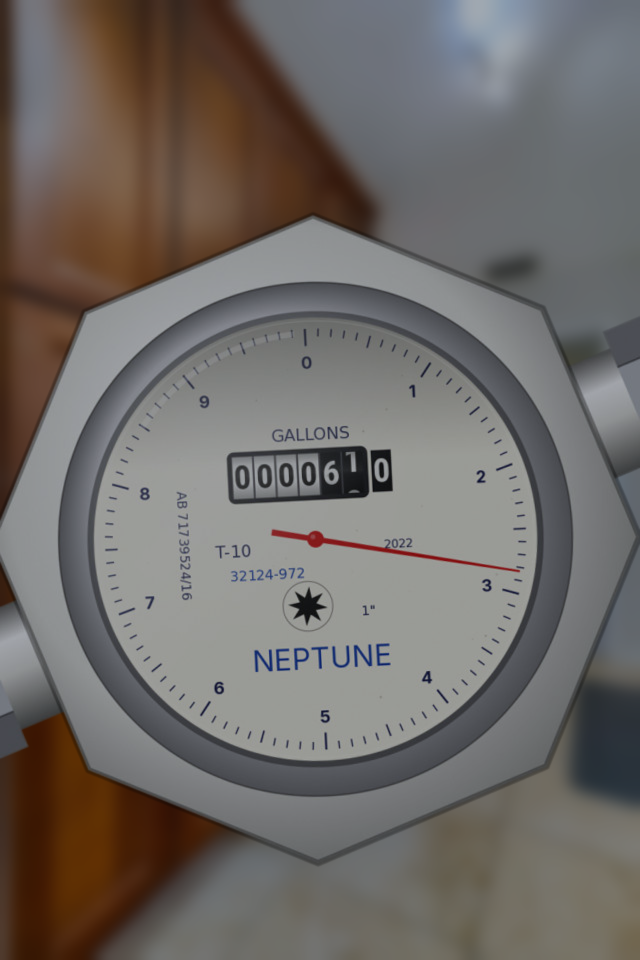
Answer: 612.8 gal
